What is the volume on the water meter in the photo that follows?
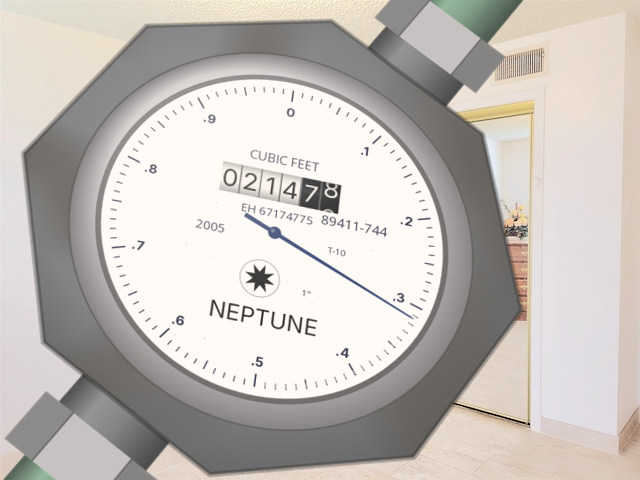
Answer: 21478.31 ft³
